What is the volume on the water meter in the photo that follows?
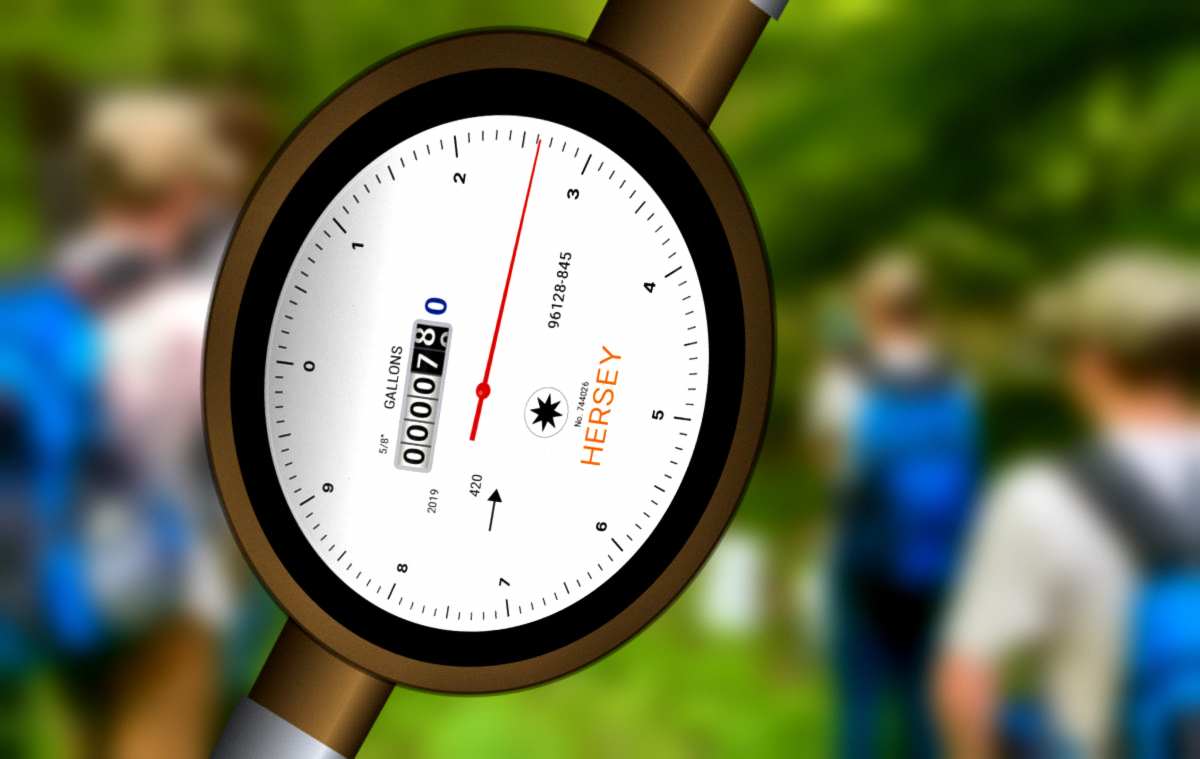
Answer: 782.6 gal
